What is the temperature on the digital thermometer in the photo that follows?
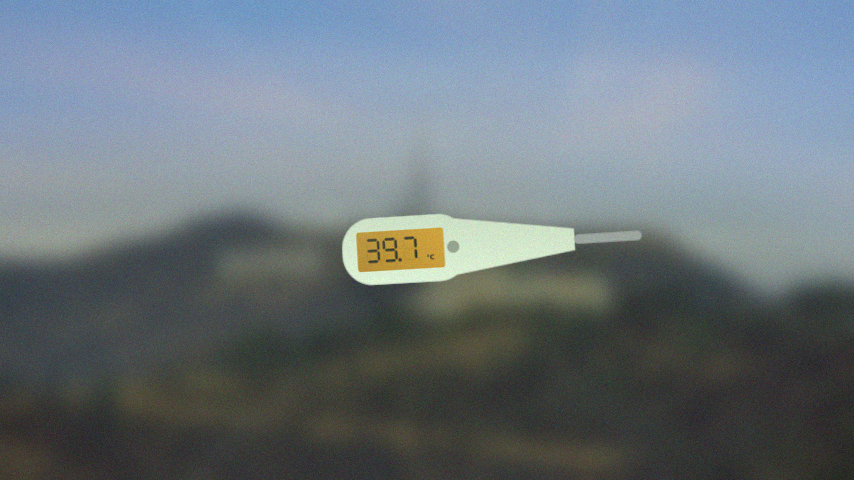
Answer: 39.7 °C
